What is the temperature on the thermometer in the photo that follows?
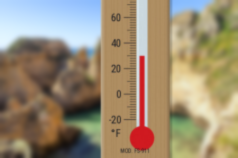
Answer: 30 °F
